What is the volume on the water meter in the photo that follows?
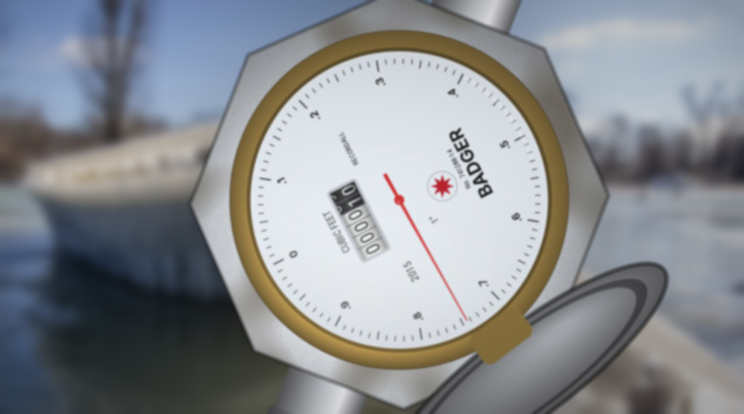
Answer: 9.74 ft³
